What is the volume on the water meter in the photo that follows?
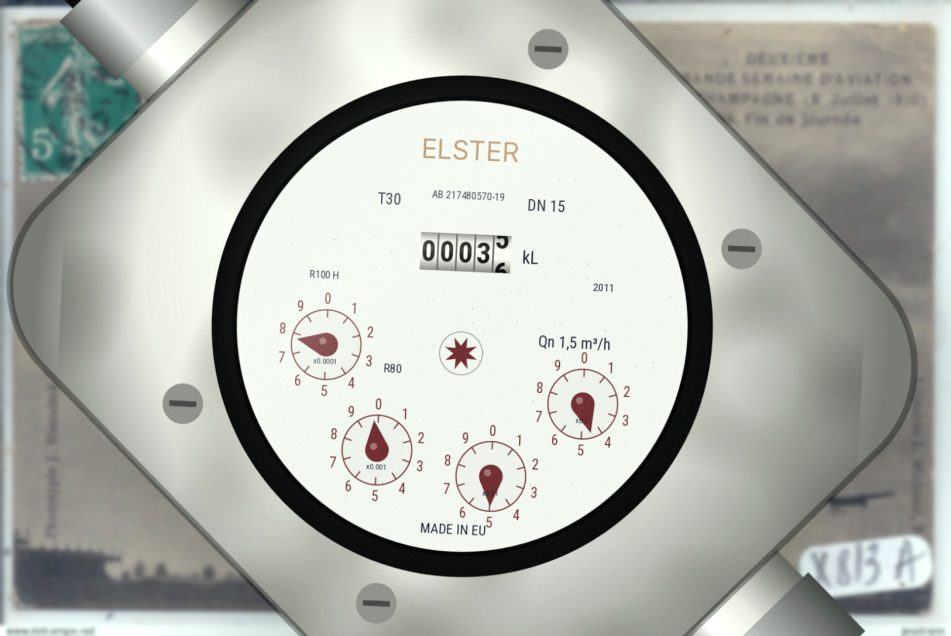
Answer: 35.4497 kL
